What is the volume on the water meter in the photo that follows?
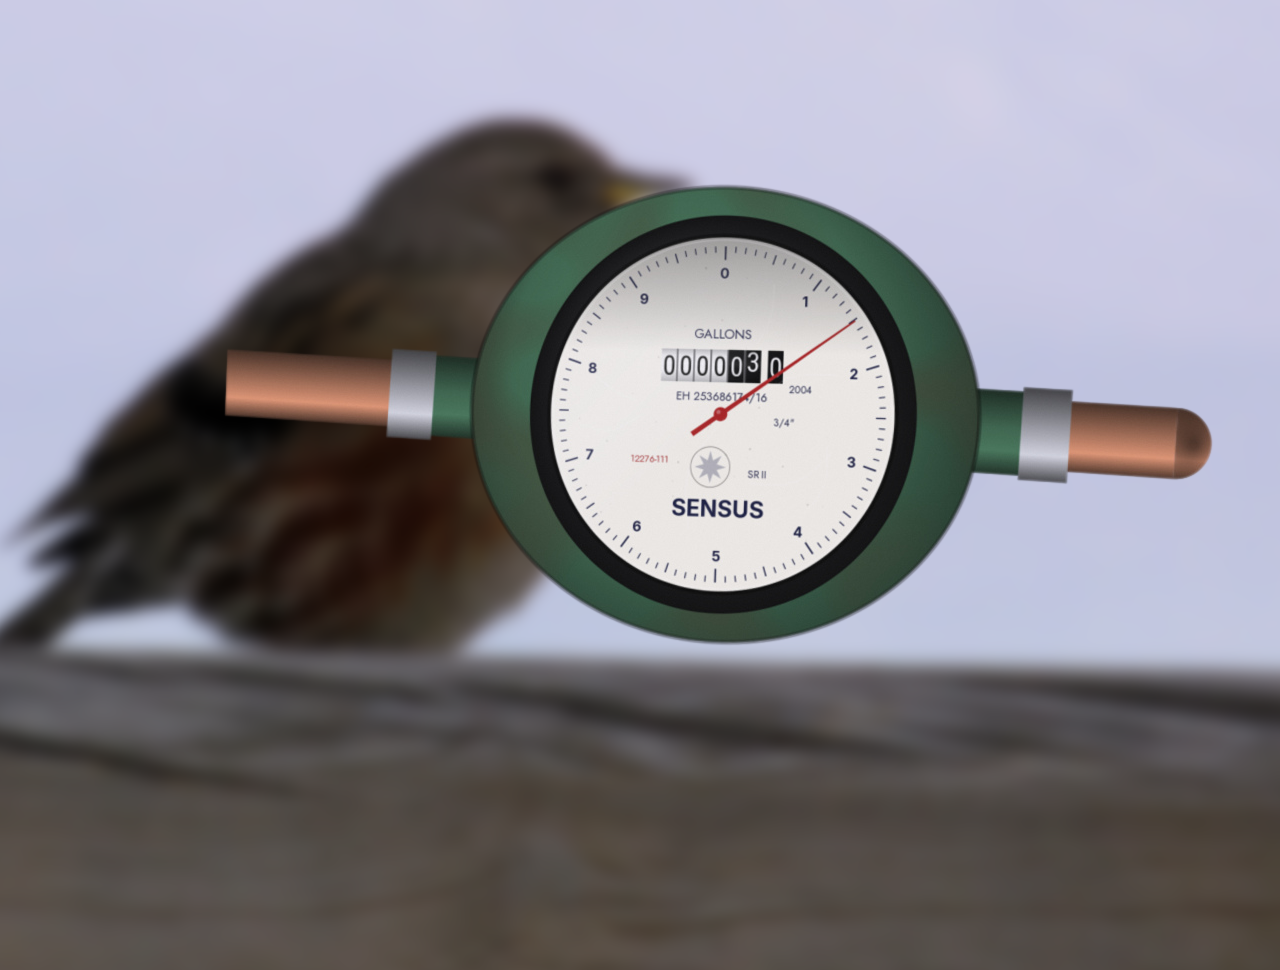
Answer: 31.5 gal
